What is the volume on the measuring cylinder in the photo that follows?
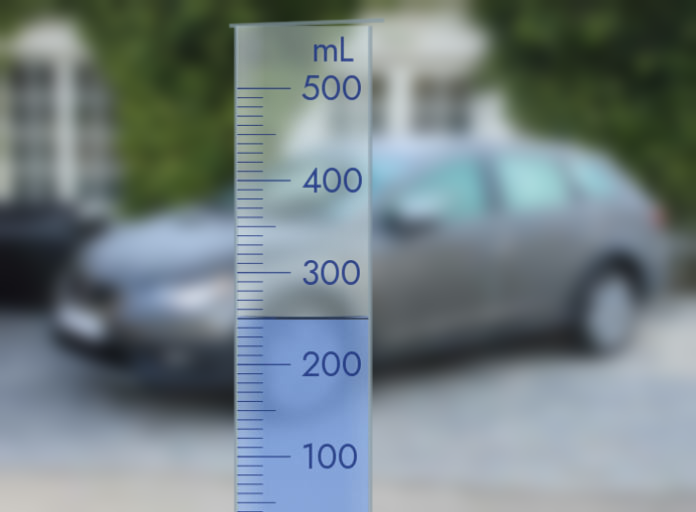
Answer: 250 mL
